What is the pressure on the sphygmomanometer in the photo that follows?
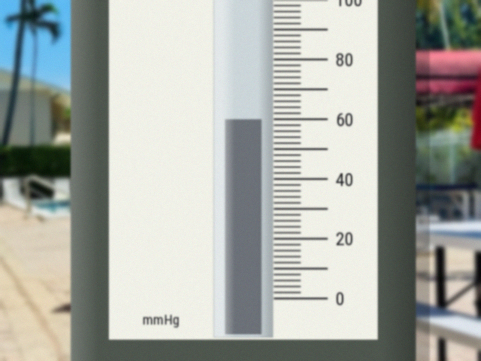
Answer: 60 mmHg
